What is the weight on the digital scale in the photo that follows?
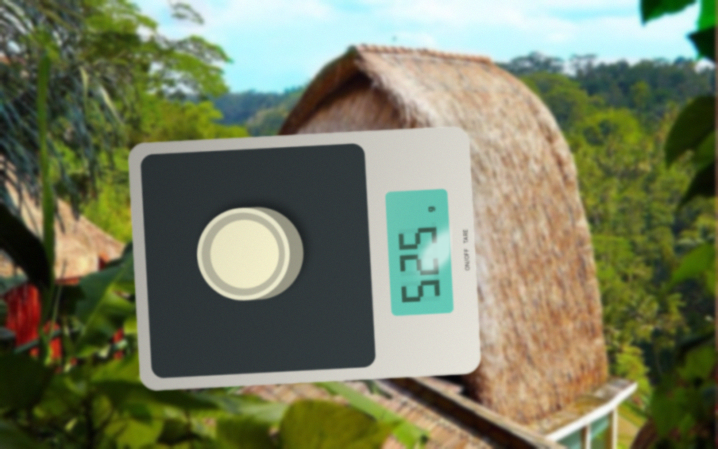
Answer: 525 g
